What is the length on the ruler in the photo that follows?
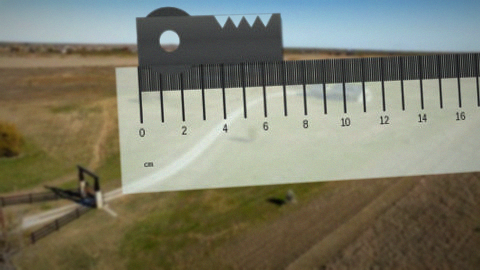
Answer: 7 cm
